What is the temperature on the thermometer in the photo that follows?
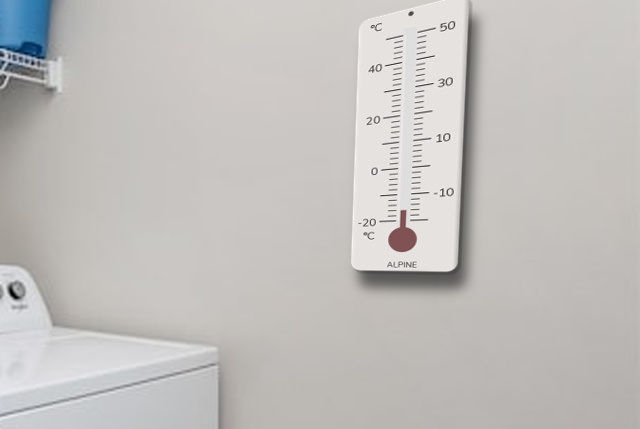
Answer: -16 °C
